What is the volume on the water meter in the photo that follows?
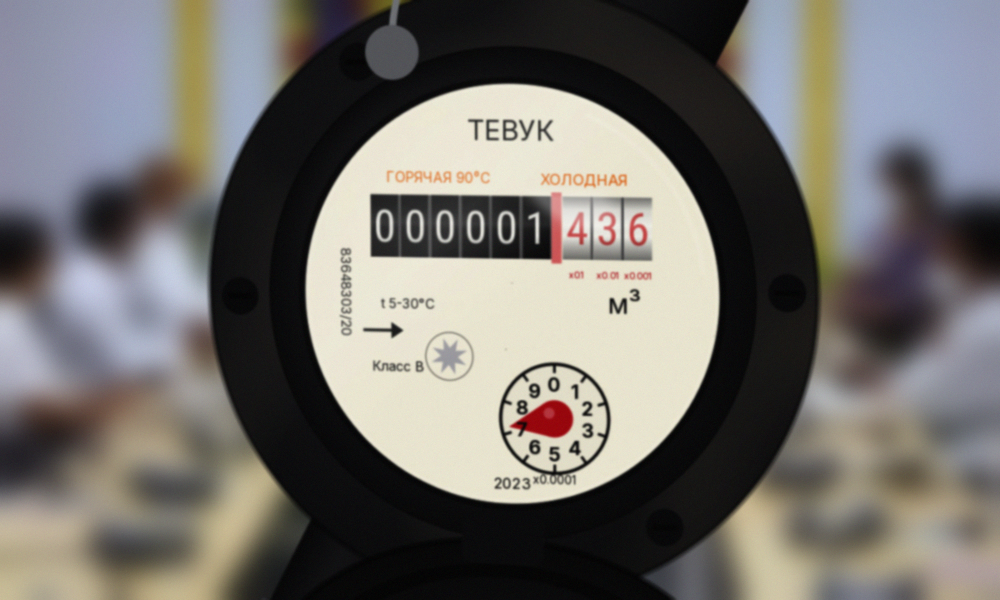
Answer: 1.4367 m³
